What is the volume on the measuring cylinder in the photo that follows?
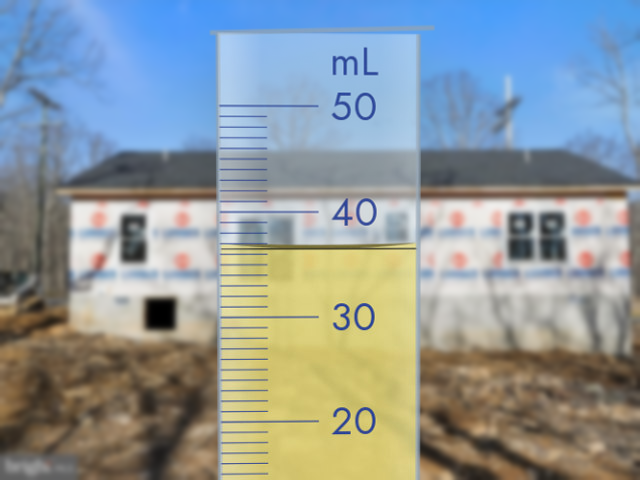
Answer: 36.5 mL
